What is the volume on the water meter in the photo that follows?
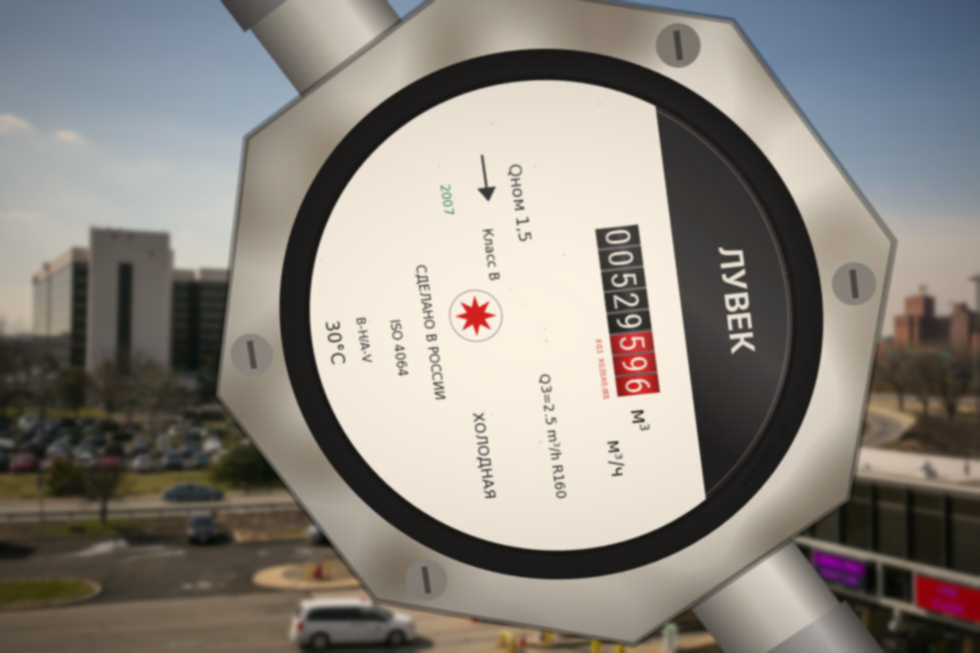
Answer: 529.596 m³
